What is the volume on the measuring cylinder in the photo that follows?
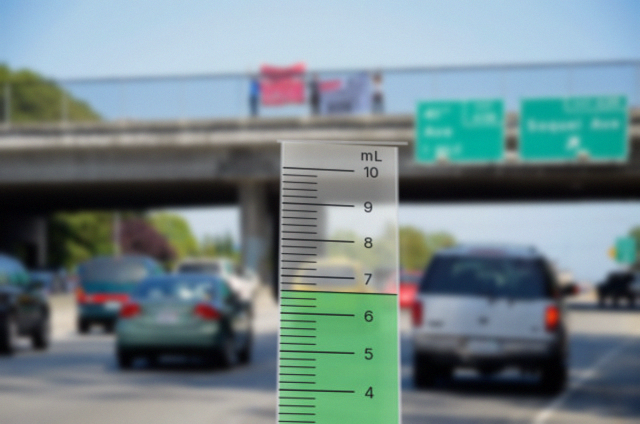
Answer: 6.6 mL
